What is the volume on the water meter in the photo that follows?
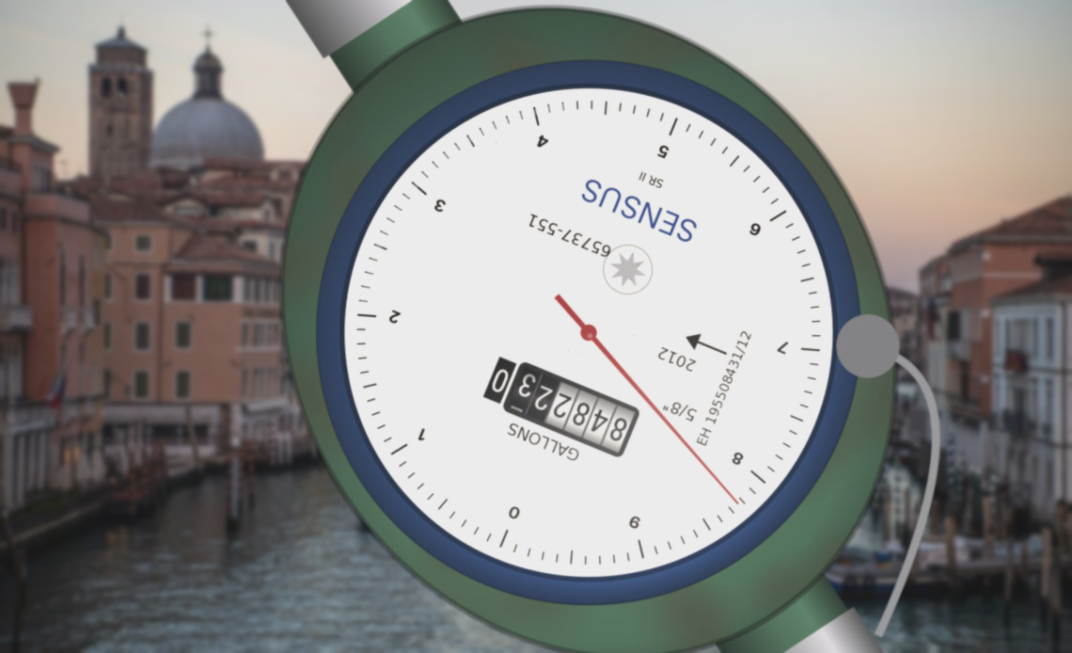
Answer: 8482228.2 gal
